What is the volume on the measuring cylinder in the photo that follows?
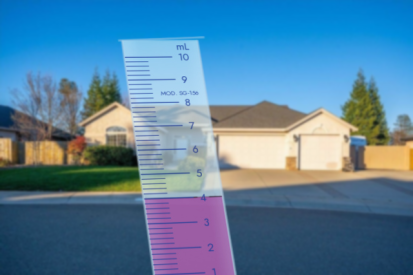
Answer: 4 mL
